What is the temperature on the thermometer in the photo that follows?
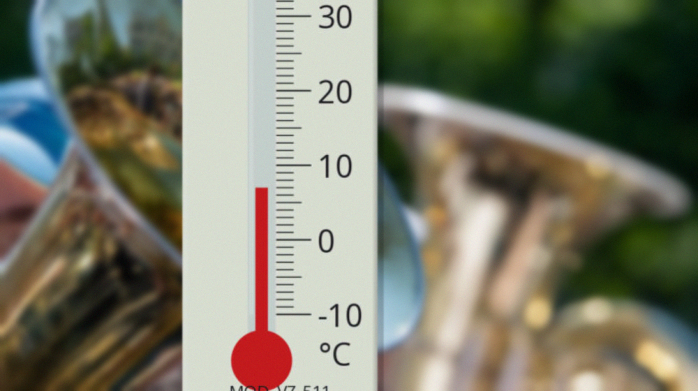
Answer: 7 °C
